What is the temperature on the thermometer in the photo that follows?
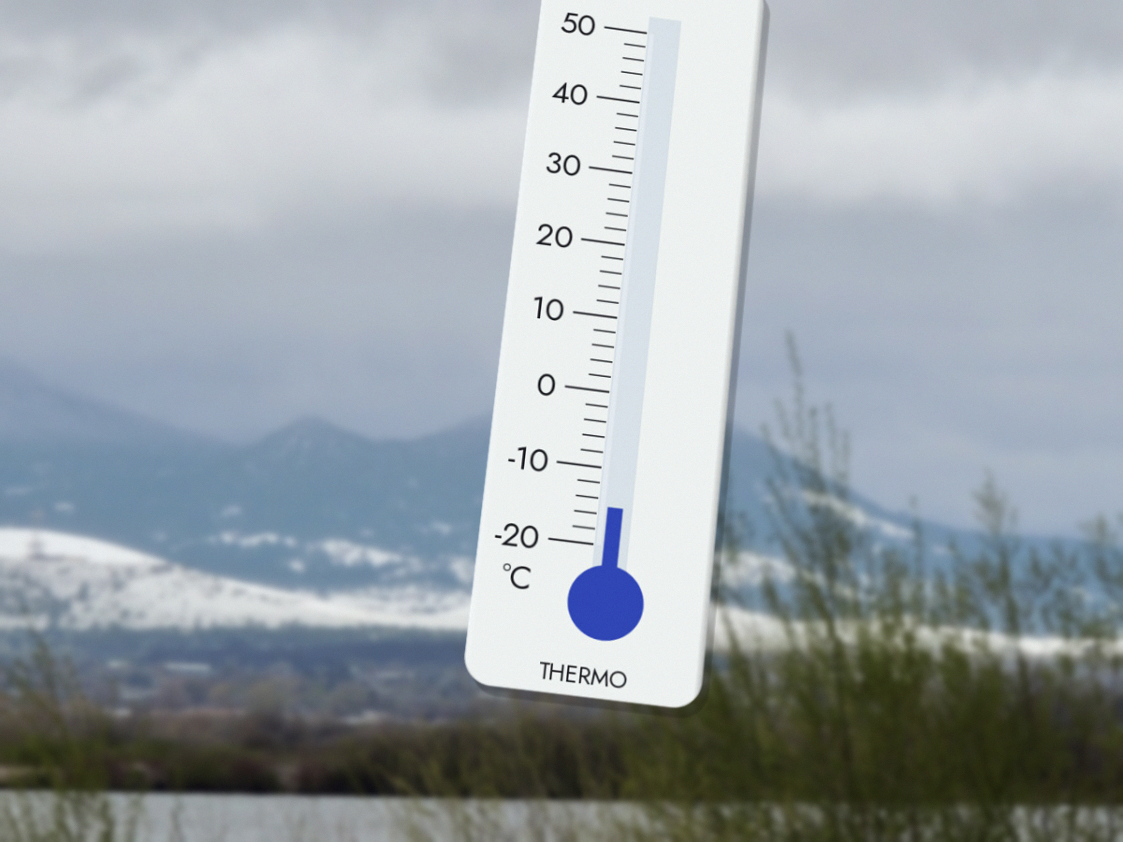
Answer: -15 °C
